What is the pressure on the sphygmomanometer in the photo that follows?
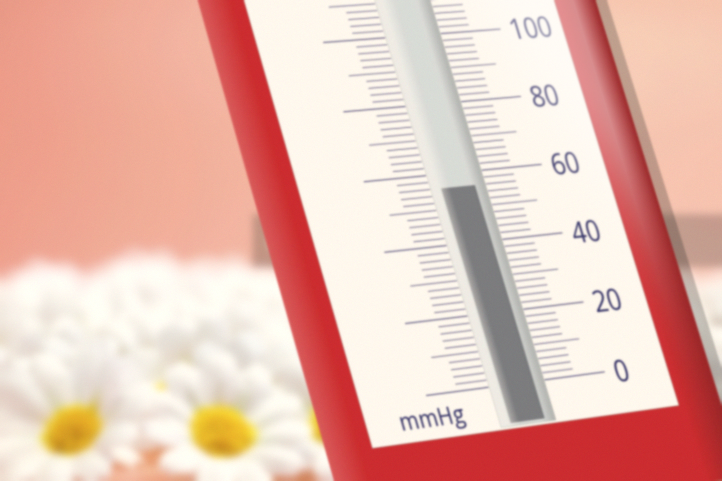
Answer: 56 mmHg
